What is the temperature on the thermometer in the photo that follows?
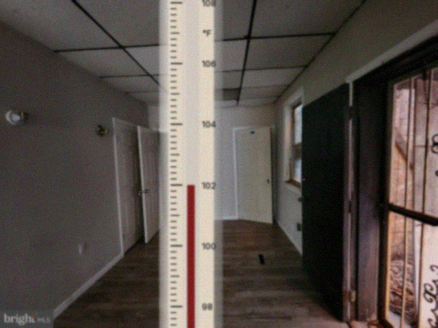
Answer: 102 °F
